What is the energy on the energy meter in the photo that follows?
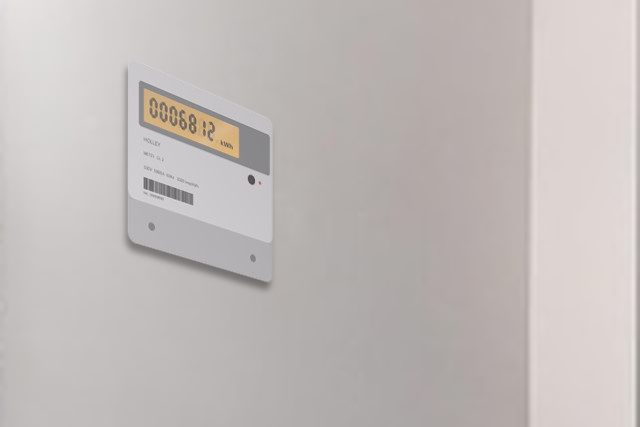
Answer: 6812 kWh
